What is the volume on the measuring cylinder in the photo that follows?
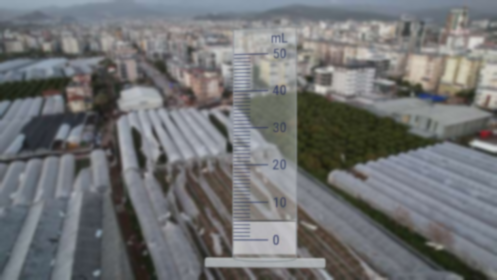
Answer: 5 mL
